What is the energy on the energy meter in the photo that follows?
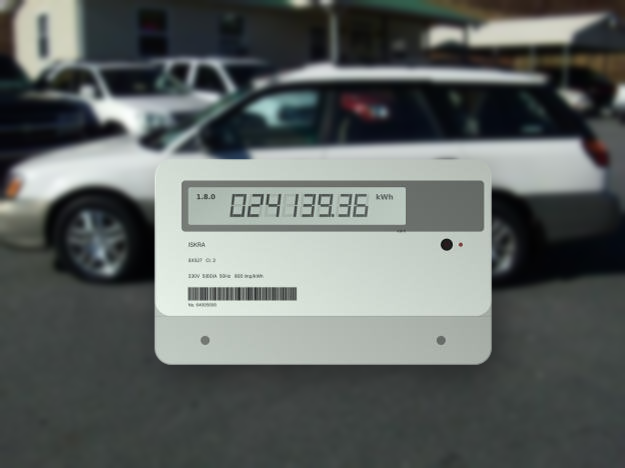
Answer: 24139.36 kWh
